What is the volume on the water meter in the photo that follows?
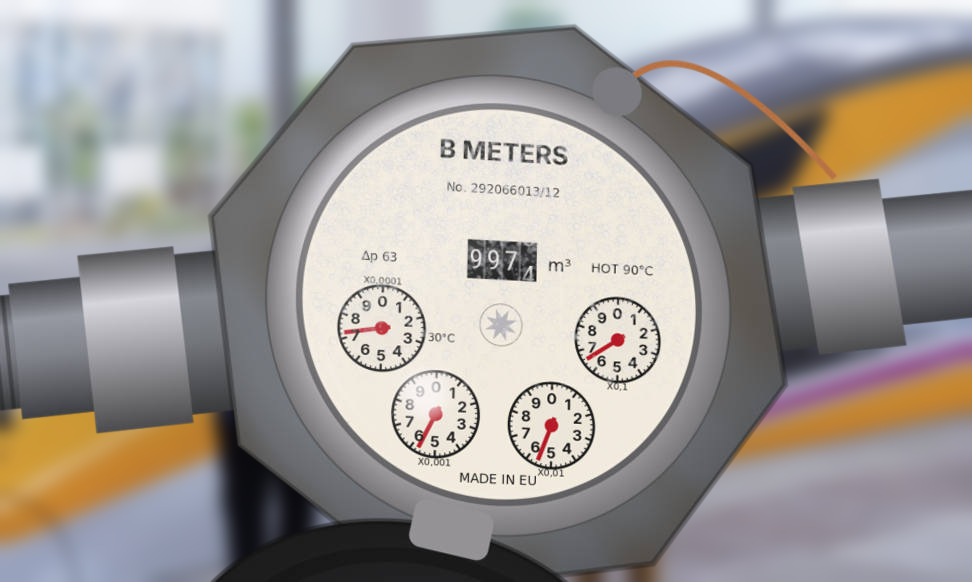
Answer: 9973.6557 m³
